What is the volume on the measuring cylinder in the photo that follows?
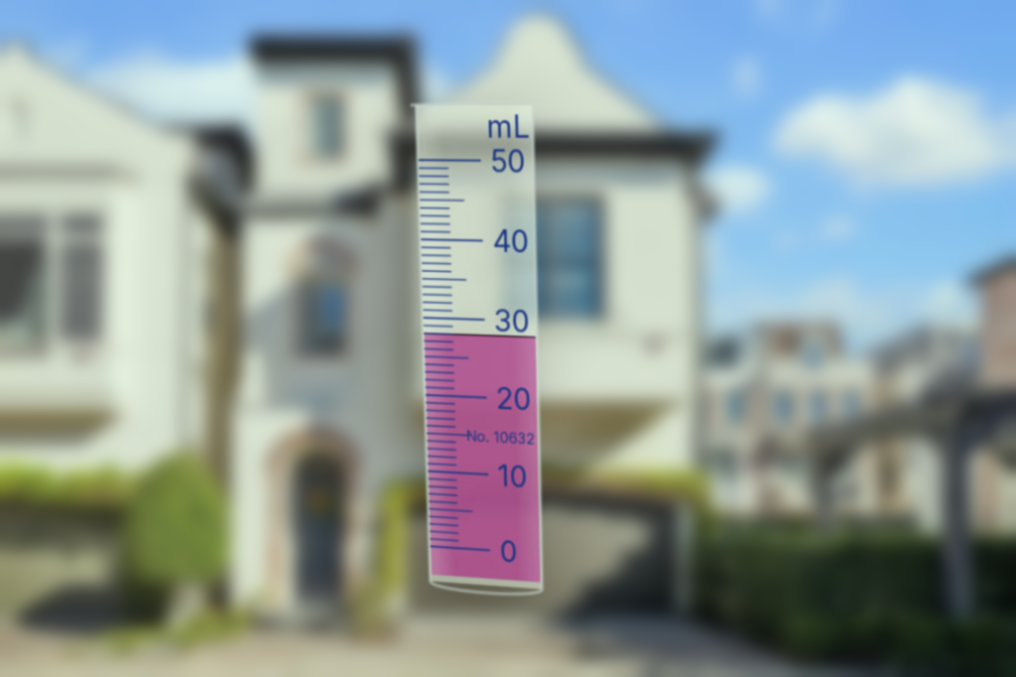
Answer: 28 mL
